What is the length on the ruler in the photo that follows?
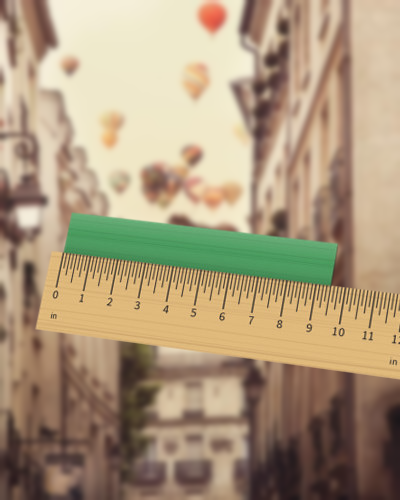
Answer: 9.5 in
